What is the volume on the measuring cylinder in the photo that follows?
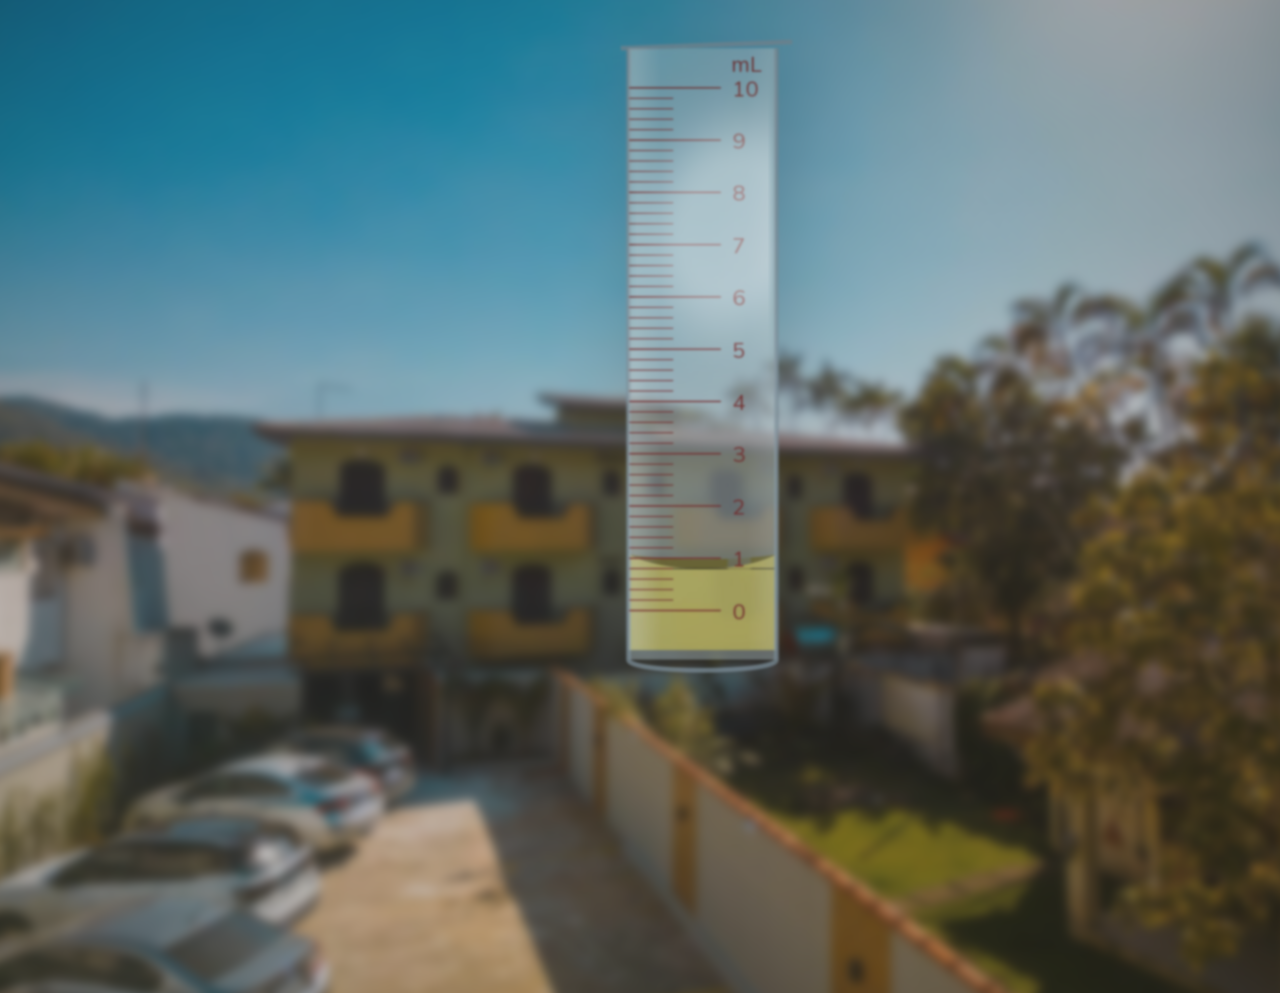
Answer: 0.8 mL
